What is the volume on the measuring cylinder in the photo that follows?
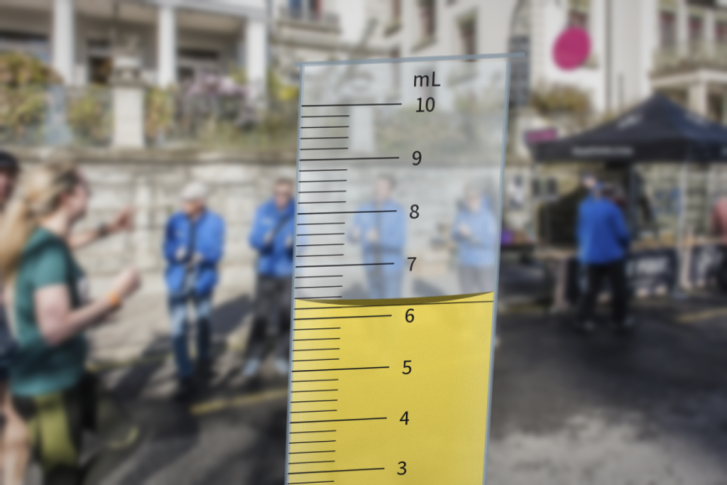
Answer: 6.2 mL
